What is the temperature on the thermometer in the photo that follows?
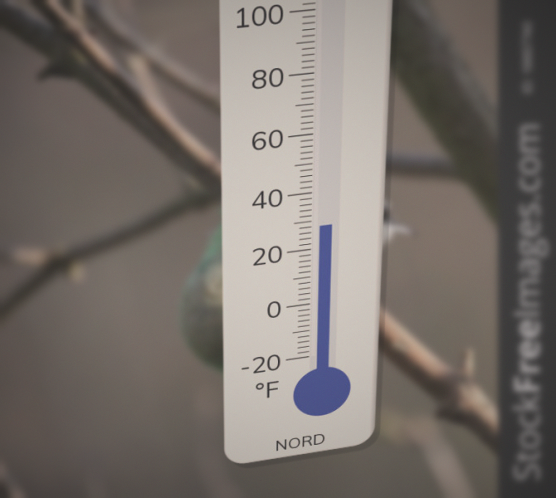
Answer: 28 °F
